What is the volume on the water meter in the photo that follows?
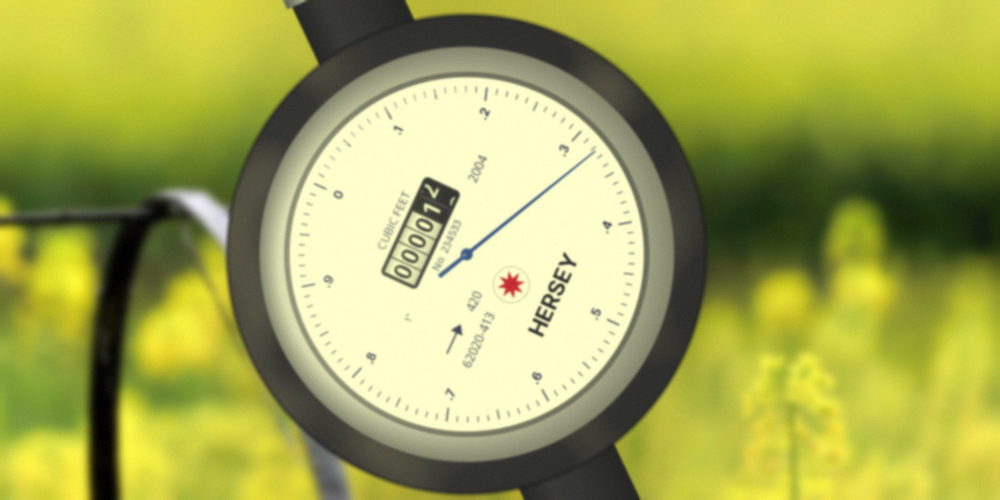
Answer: 12.32 ft³
